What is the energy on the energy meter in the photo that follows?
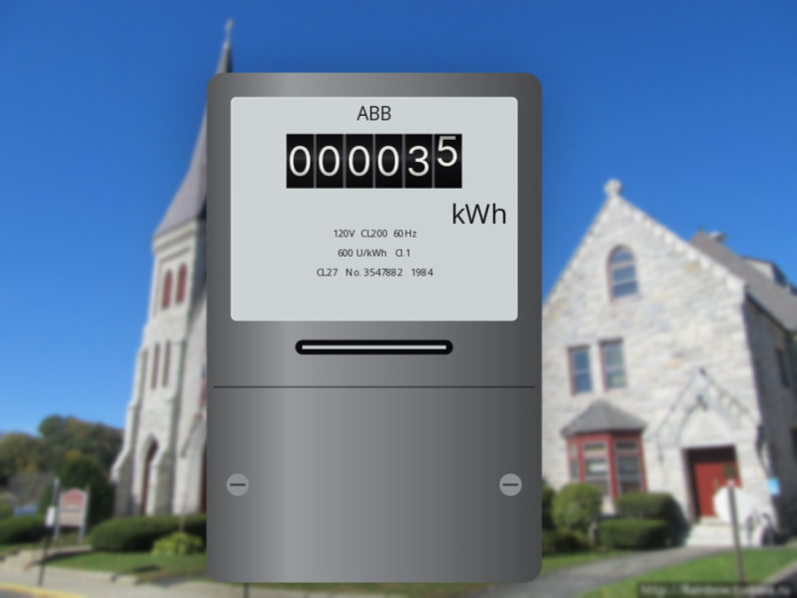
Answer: 35 kWh
